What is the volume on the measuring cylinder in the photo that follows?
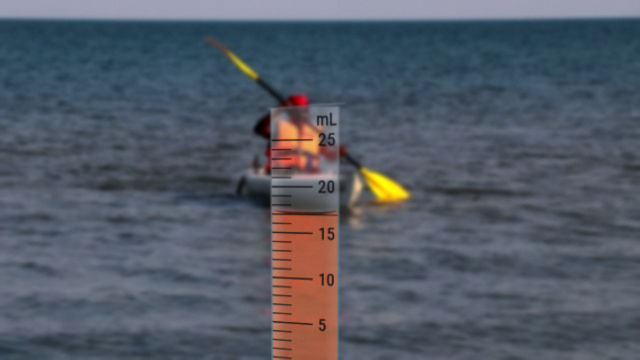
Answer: 17 mL
